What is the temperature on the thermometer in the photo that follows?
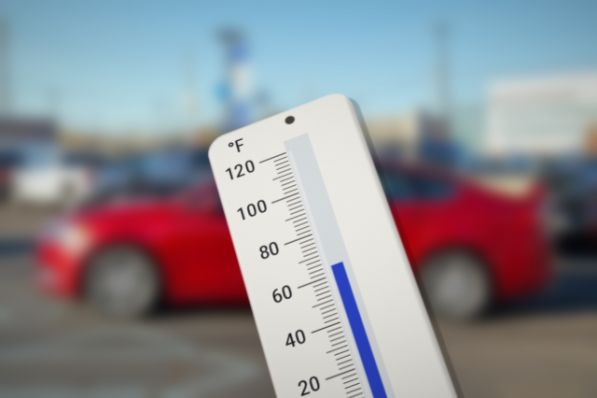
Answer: 64 °F
